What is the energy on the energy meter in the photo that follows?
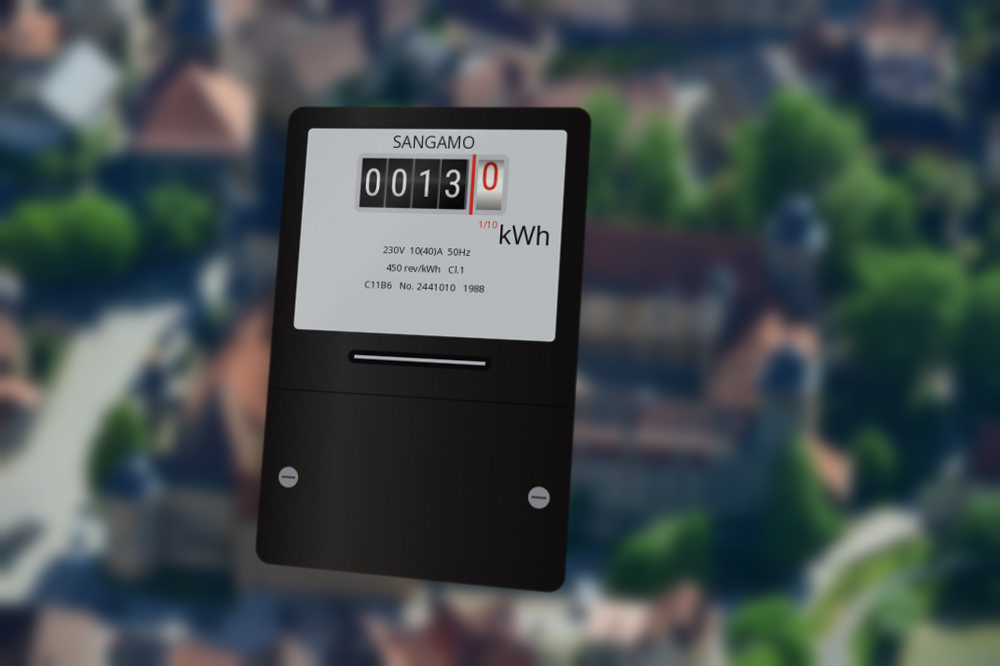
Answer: 13.0 kWh
